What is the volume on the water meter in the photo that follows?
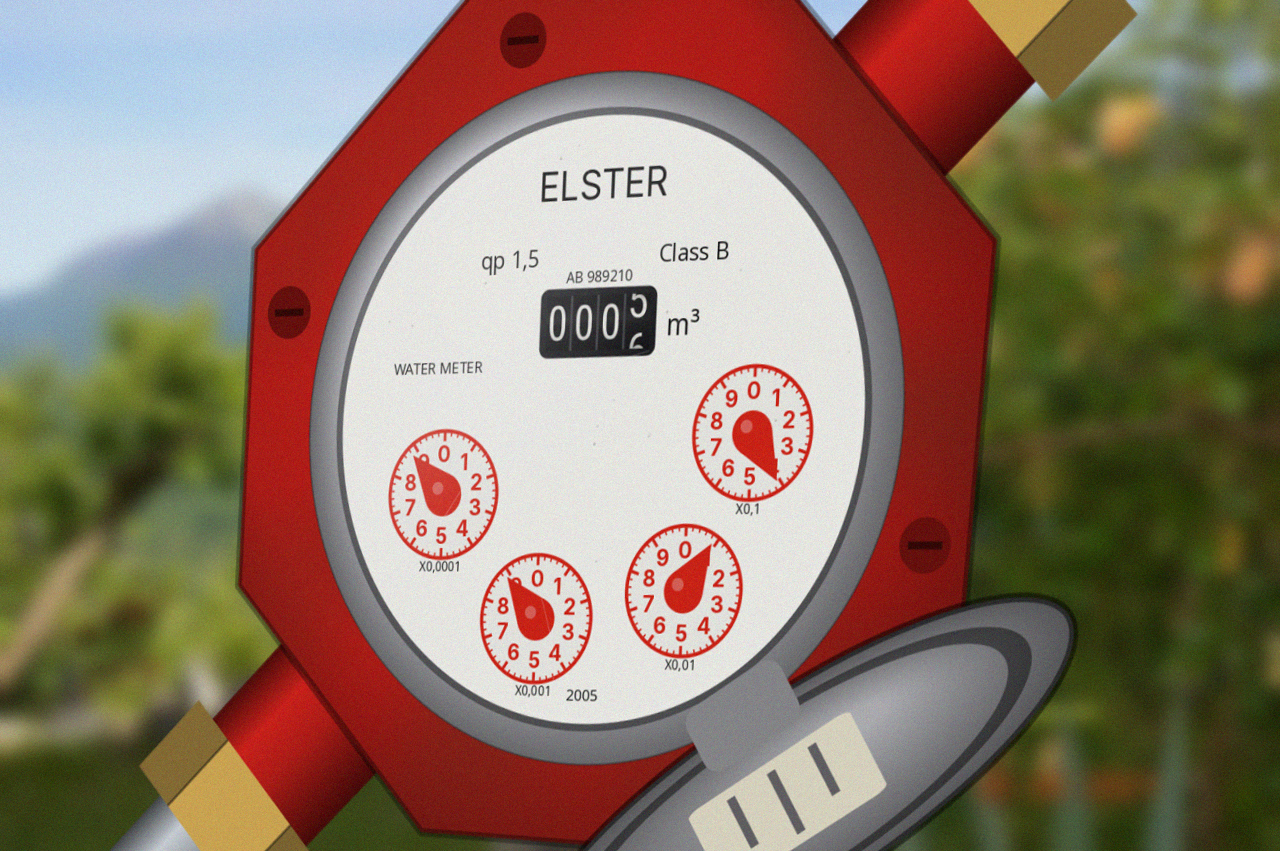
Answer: 5.4088 m³
